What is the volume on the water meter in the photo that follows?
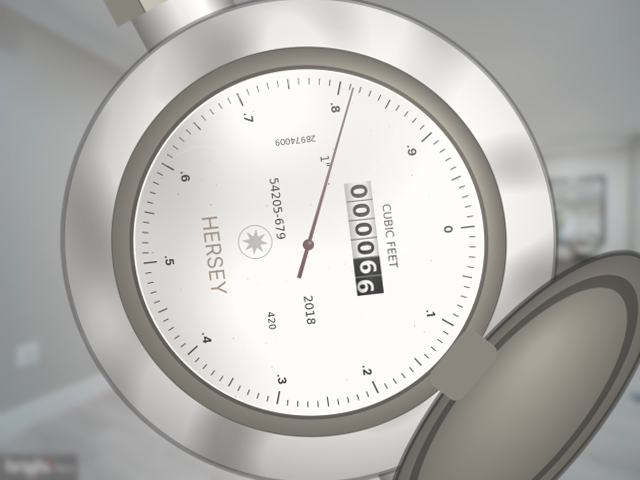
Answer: 65.81 ft³
